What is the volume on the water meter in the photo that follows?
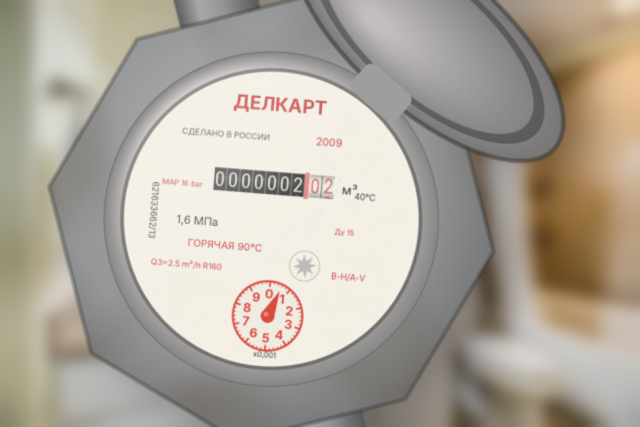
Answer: 2.020 m³
